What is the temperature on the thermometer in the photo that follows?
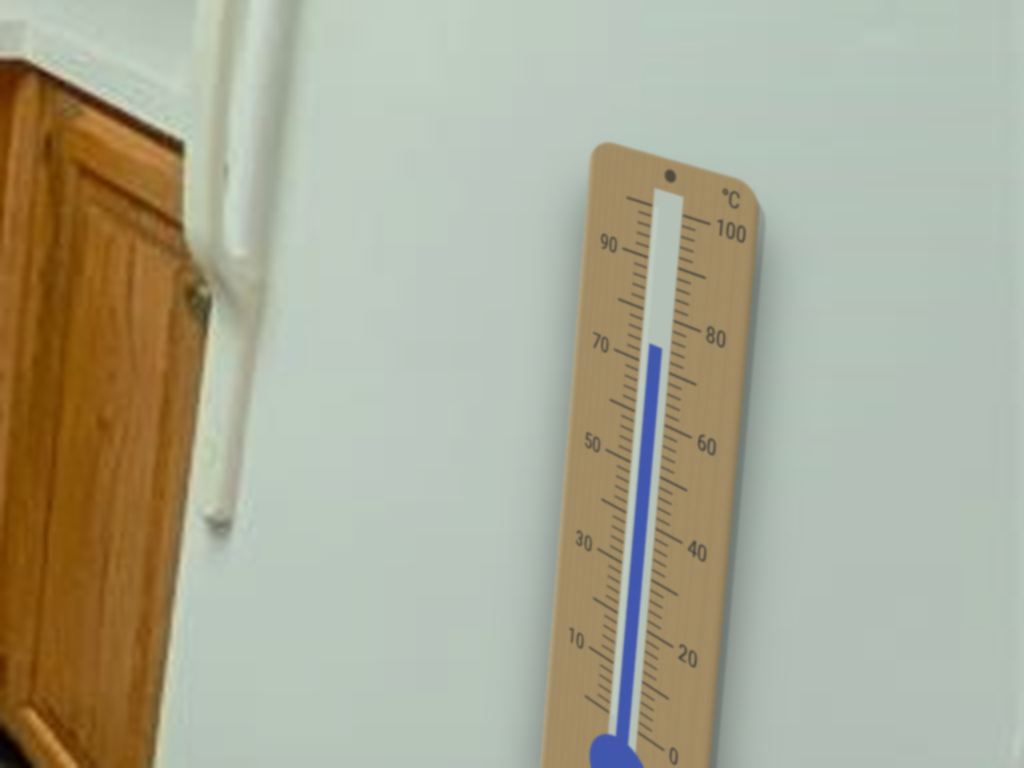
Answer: 74 °C
